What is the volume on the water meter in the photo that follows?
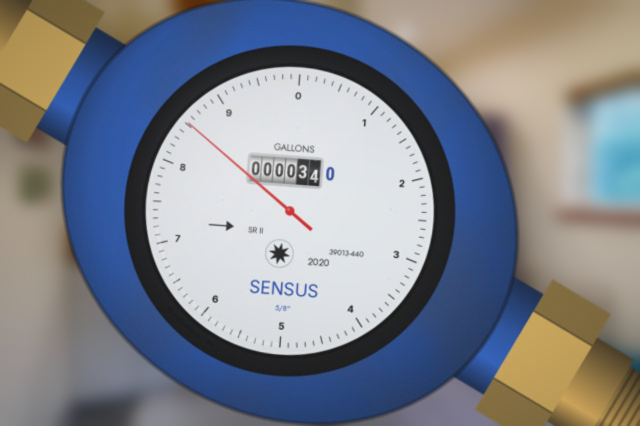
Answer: 338.5 gal
